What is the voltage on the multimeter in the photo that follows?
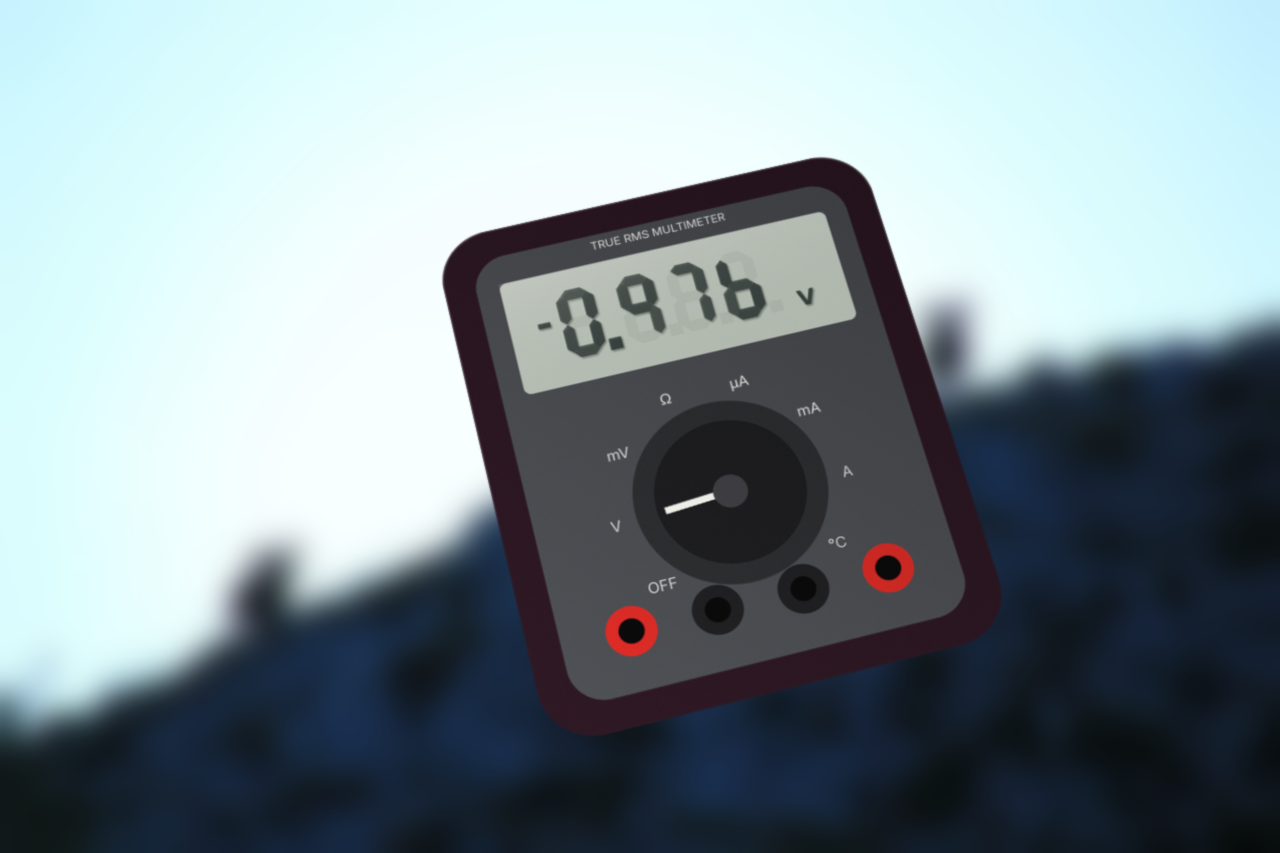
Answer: -0.976 V
